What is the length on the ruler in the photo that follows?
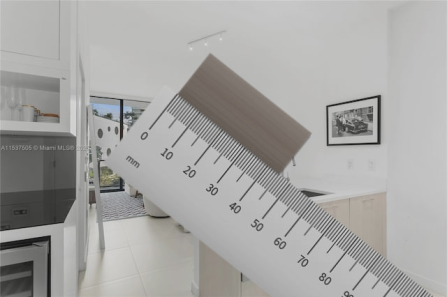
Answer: 45 mm
